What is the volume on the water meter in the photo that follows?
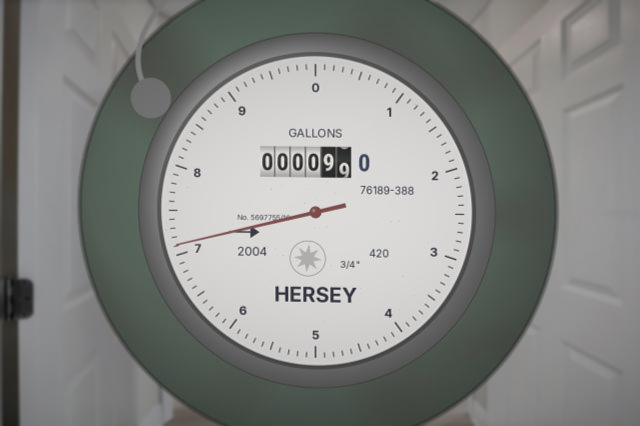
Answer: 987.1 gal
